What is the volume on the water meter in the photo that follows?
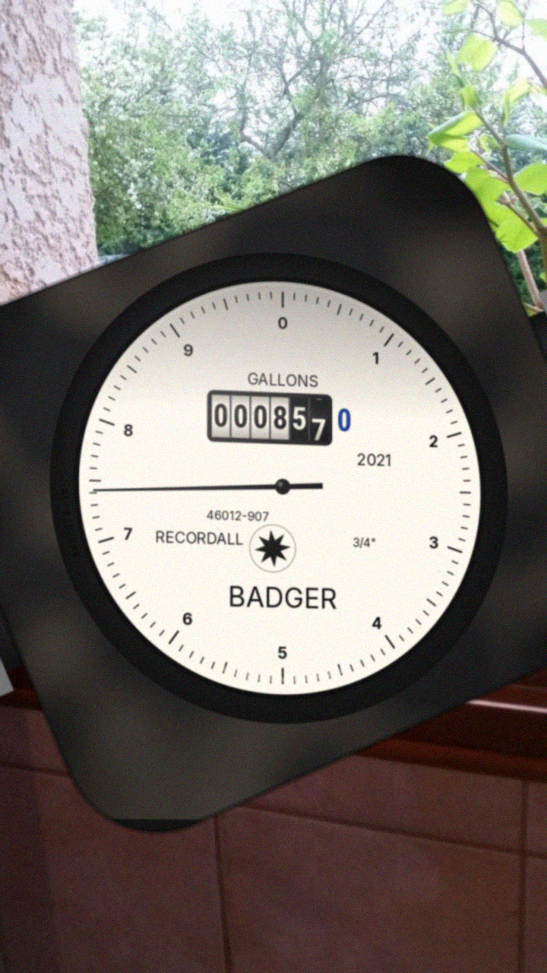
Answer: 8567.4 gal
